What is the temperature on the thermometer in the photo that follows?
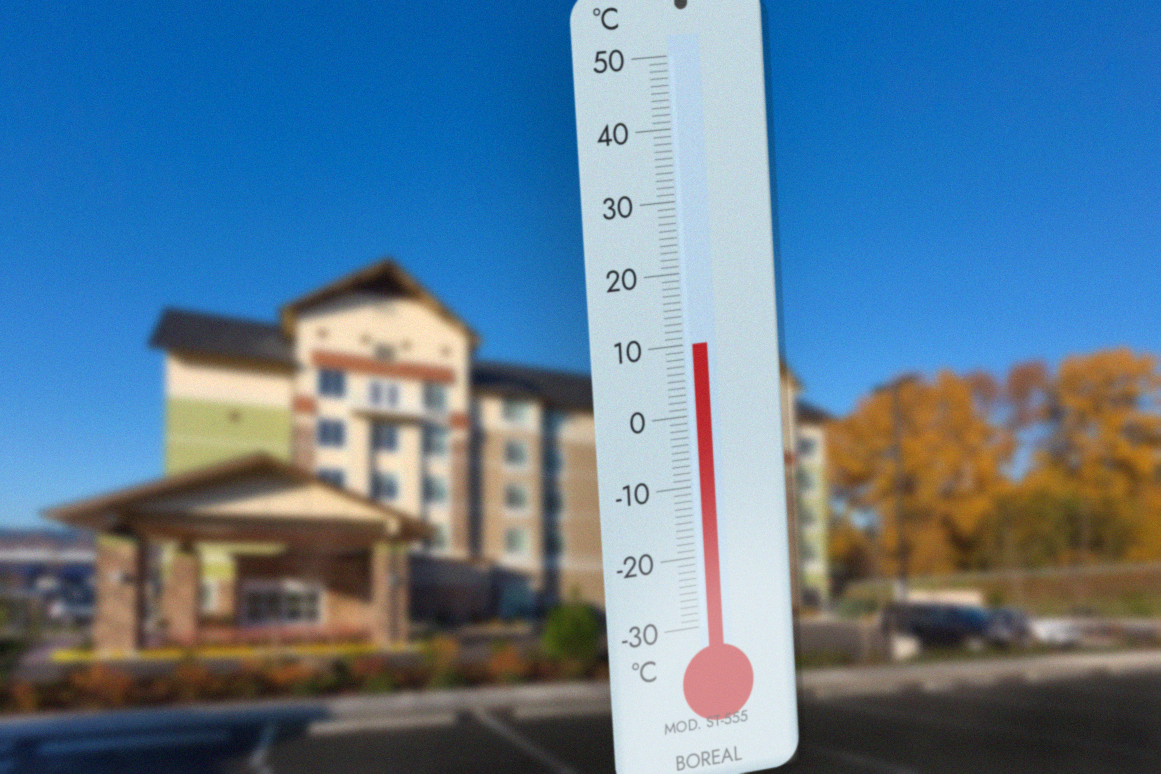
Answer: 10 °C
